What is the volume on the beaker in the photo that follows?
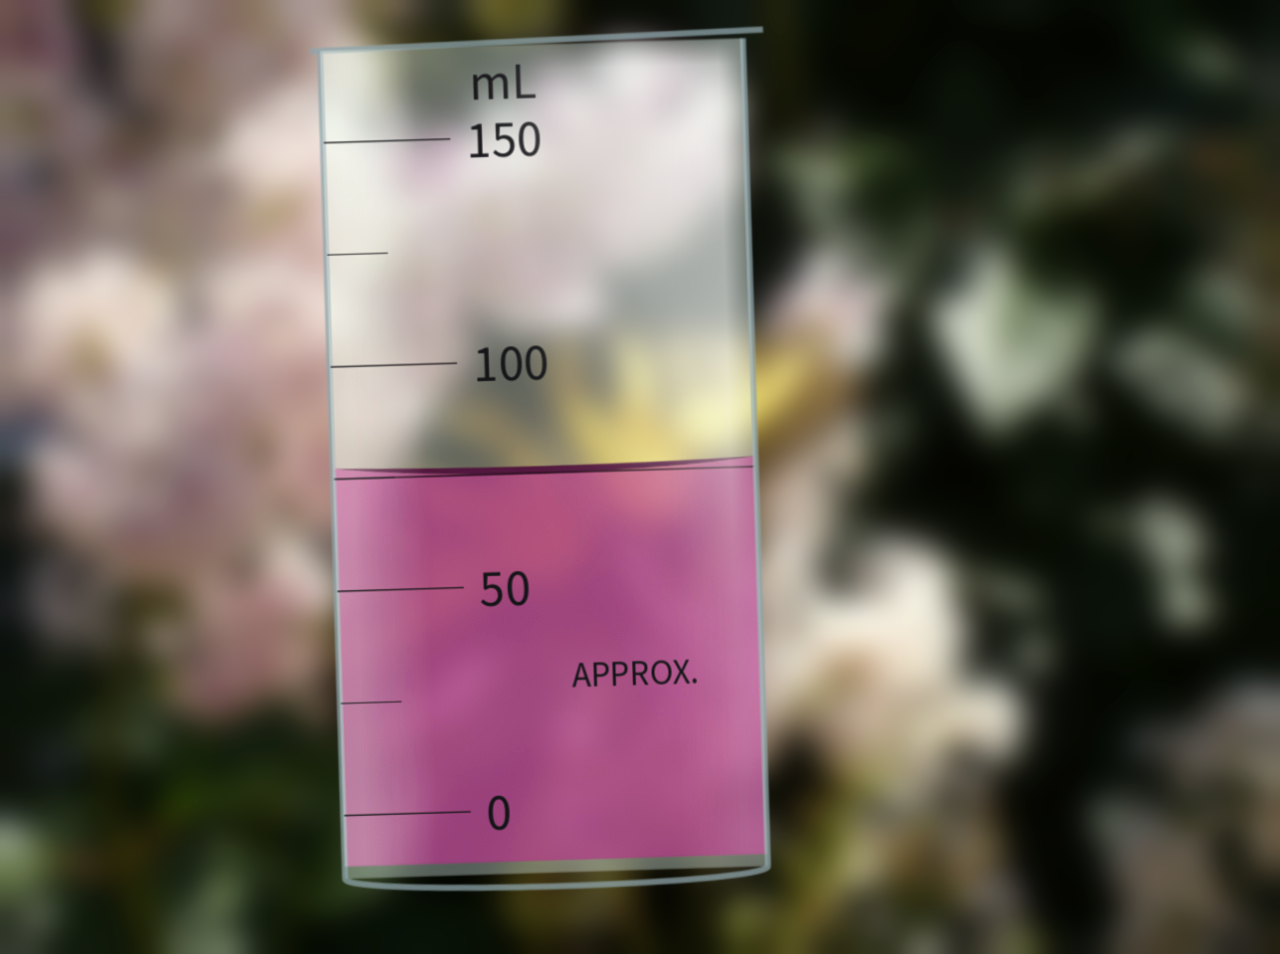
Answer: 75 mL
